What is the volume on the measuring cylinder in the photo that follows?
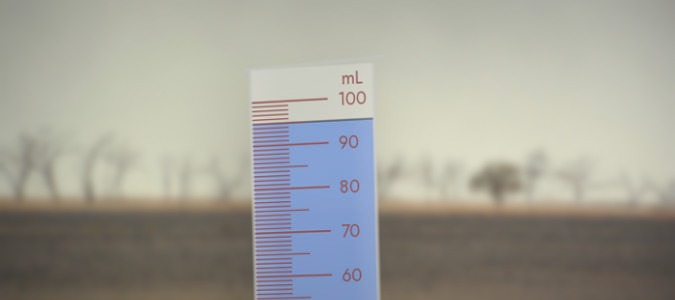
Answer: 95 mL
